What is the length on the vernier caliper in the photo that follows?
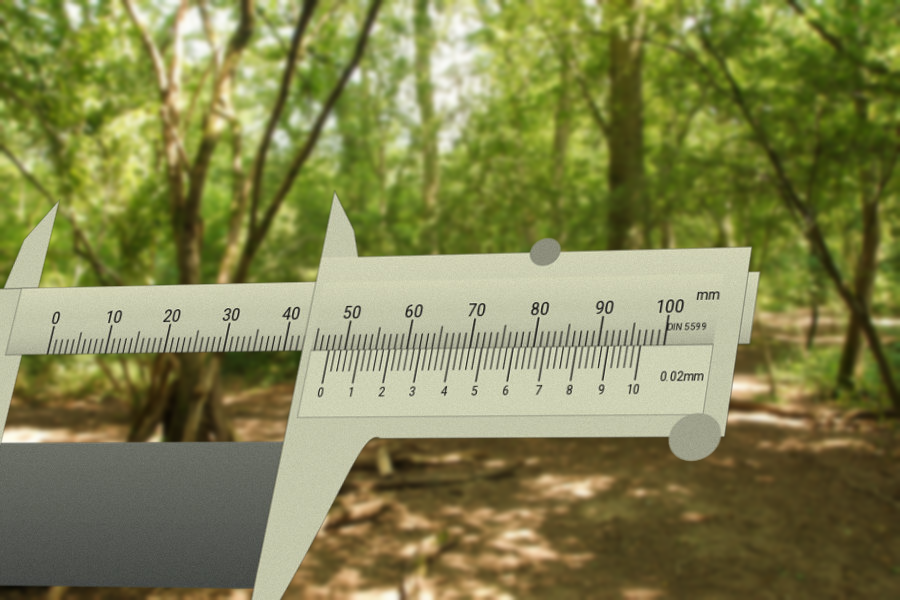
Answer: 47.4 mm
